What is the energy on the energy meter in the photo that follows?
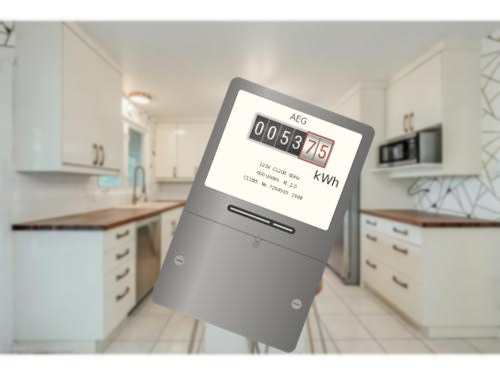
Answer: 53.75 kWh
